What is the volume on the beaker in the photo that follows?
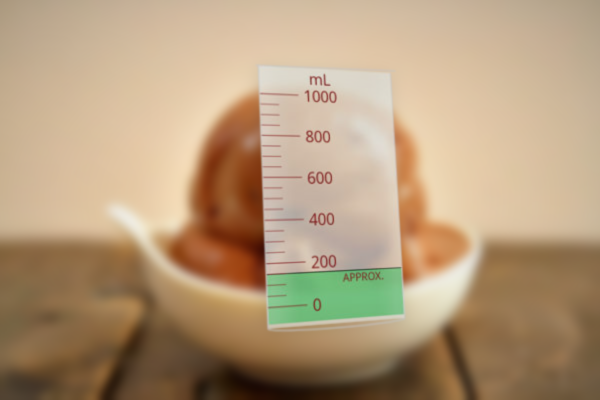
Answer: 150 mL
